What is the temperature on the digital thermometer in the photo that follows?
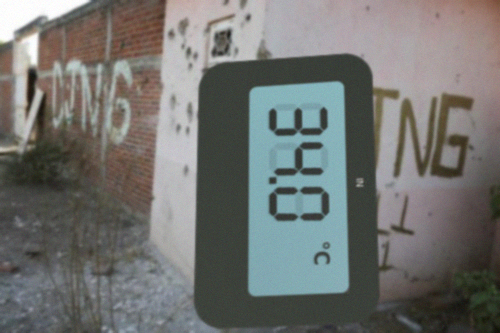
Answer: 34.0 °C
